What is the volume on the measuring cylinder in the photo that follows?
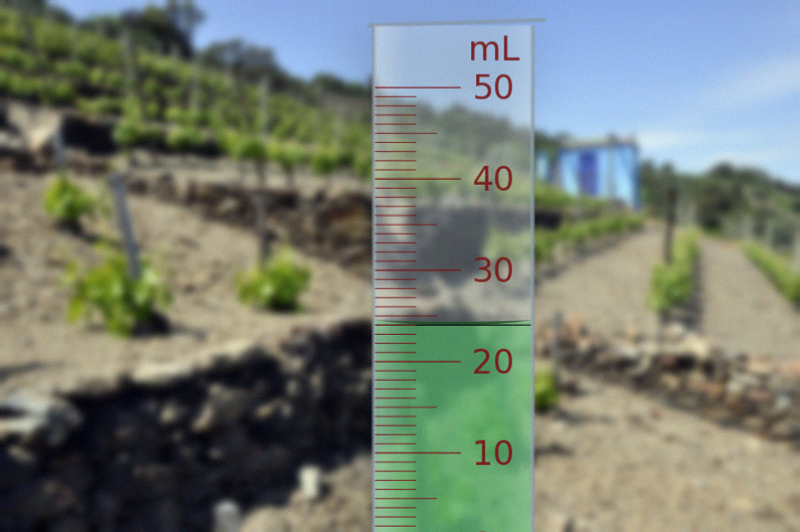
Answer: 24 mL
